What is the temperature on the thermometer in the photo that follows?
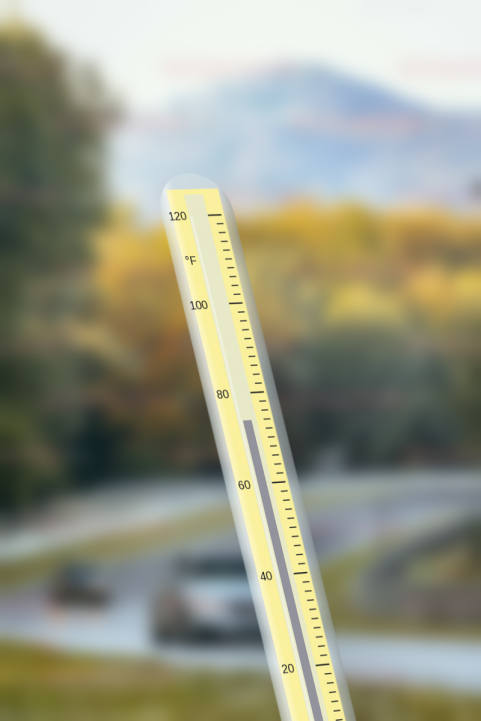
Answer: 74 °F
